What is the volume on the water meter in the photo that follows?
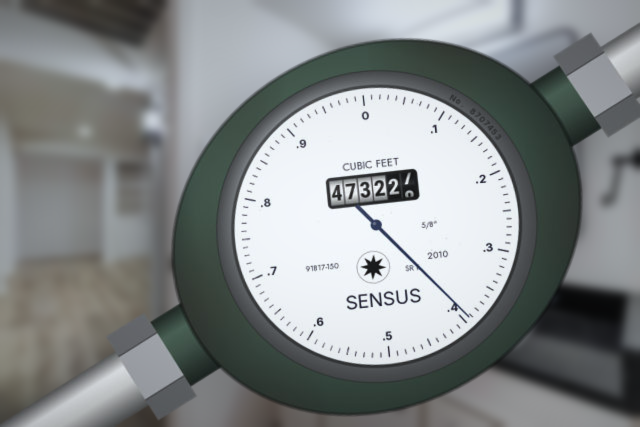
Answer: 473227.39 ft³
